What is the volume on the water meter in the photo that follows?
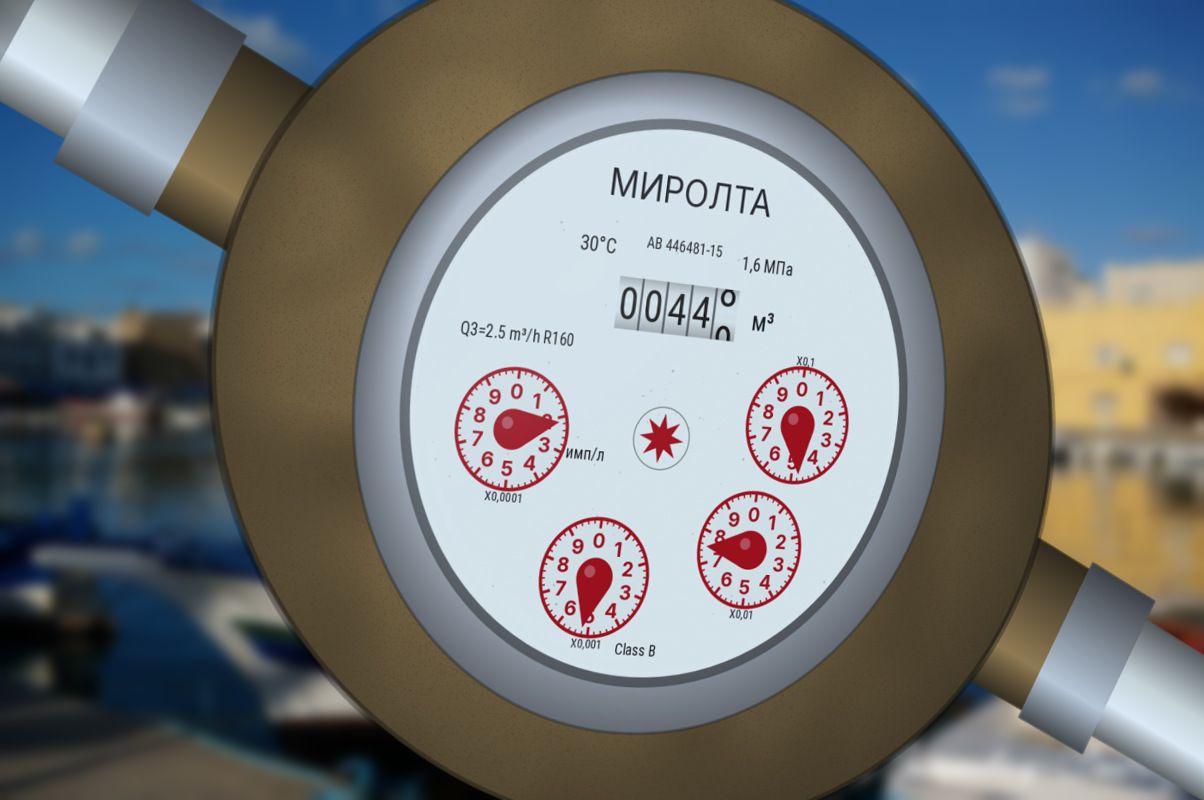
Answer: 448.4752 m³
